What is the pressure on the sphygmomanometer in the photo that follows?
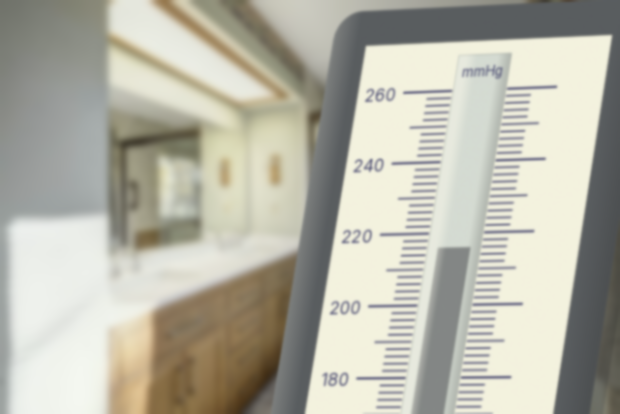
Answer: 216 mmHg
